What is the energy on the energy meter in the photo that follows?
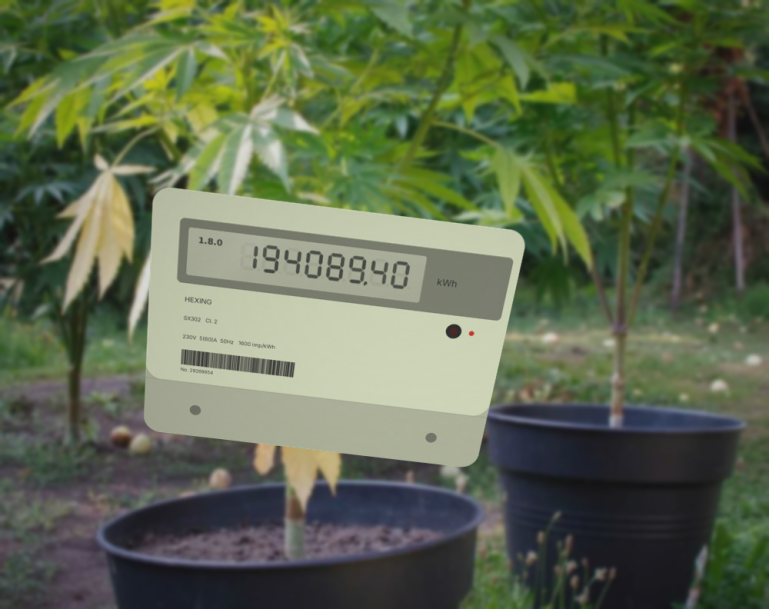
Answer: 194089.40 kWh
